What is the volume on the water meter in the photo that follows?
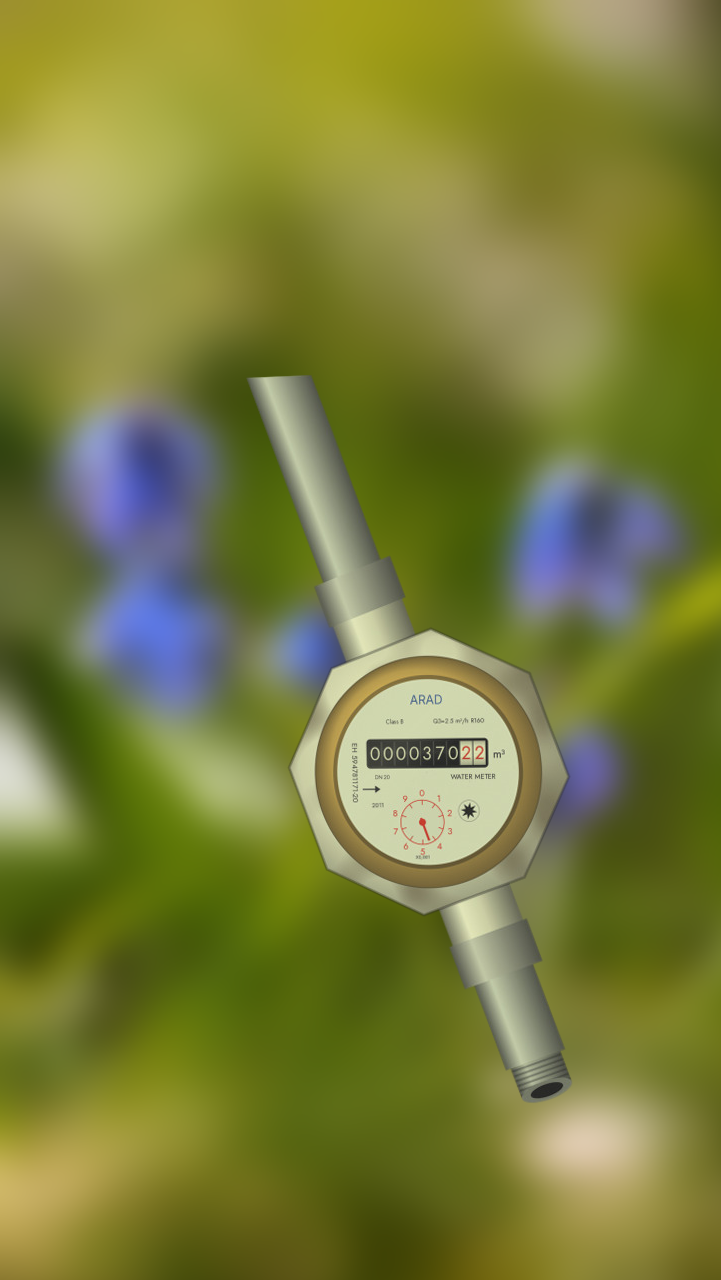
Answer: 370.224 m³
